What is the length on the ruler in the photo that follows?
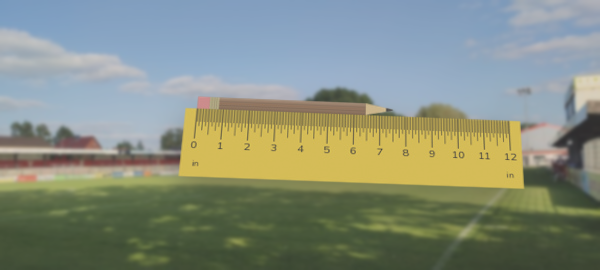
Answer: 7.5 in
